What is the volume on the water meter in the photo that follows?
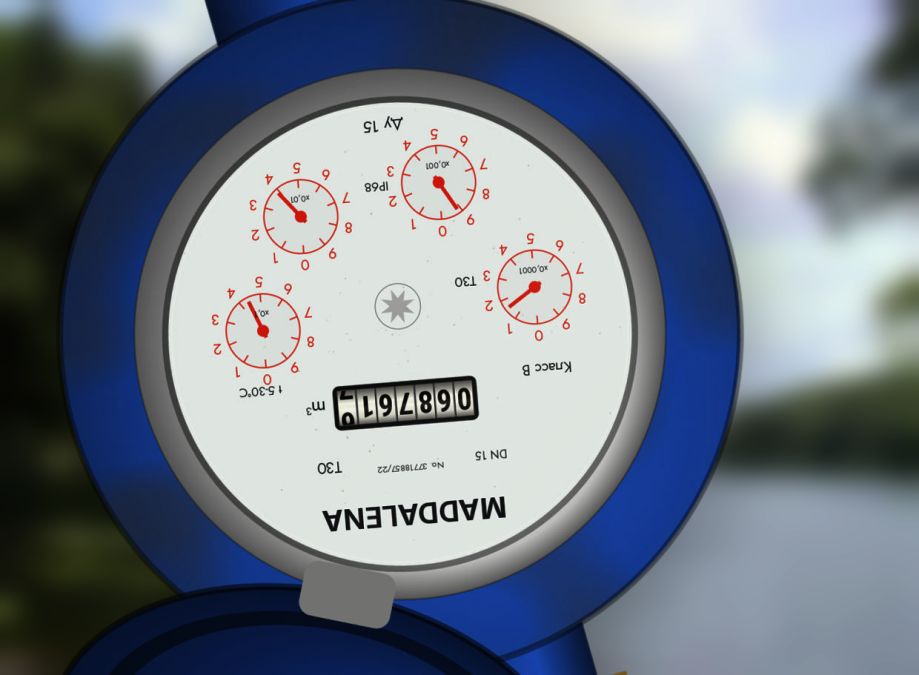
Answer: 687616.4391 m³
